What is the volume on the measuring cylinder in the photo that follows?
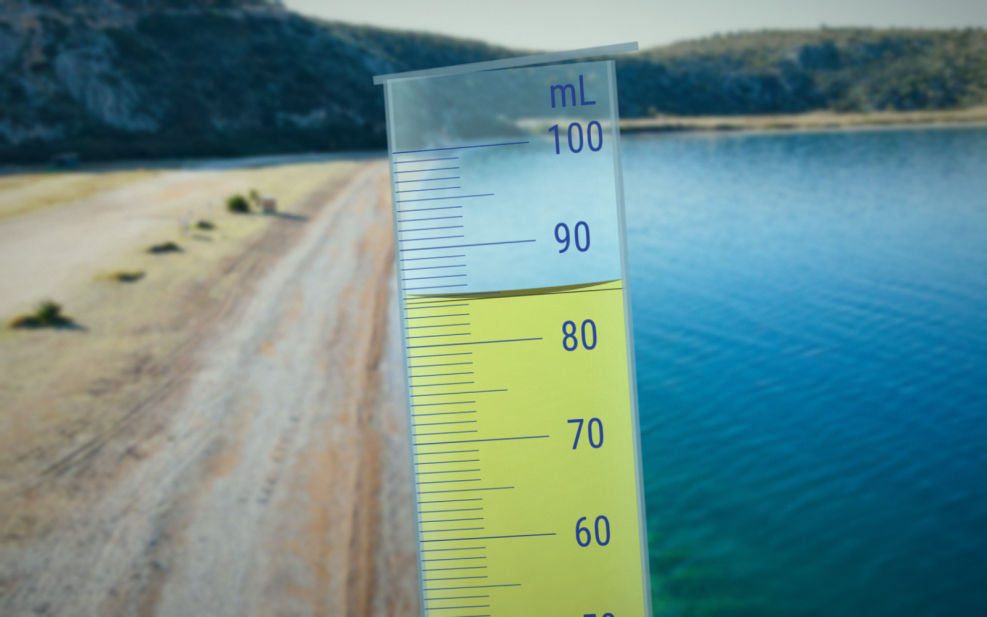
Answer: 84.5 mL
